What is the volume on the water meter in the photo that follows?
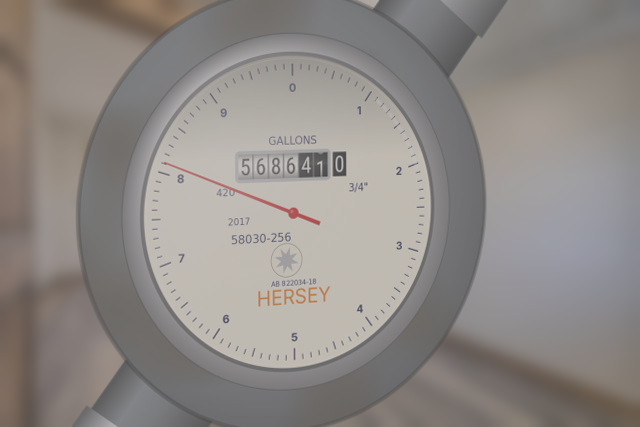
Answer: 5686408.1 gal
